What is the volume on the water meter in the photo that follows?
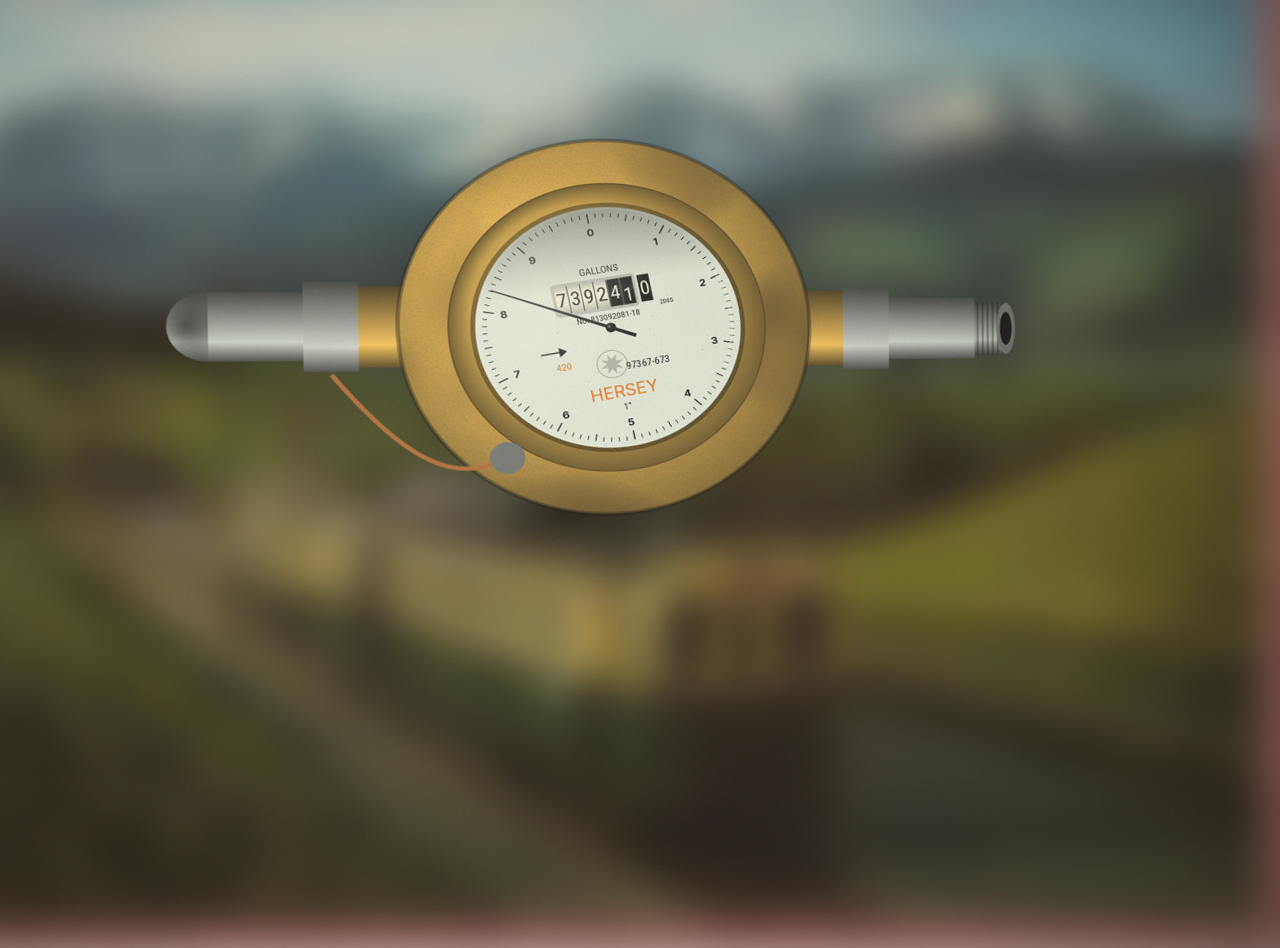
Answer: 7392408.3 gal
